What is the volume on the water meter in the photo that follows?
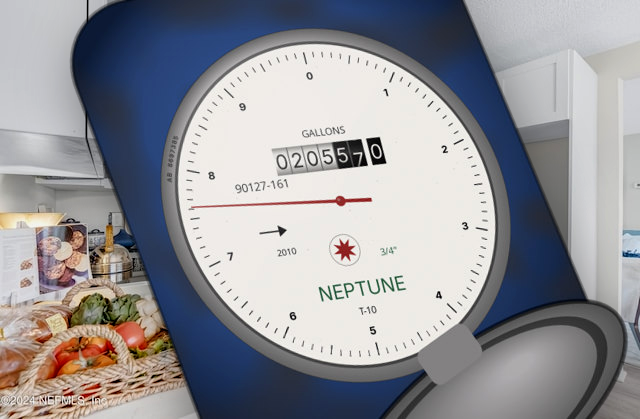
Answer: 205567.6 gal
